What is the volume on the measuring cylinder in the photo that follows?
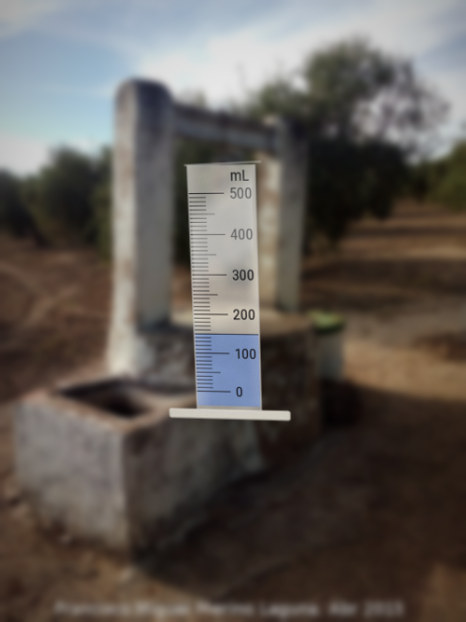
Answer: 150 mL
